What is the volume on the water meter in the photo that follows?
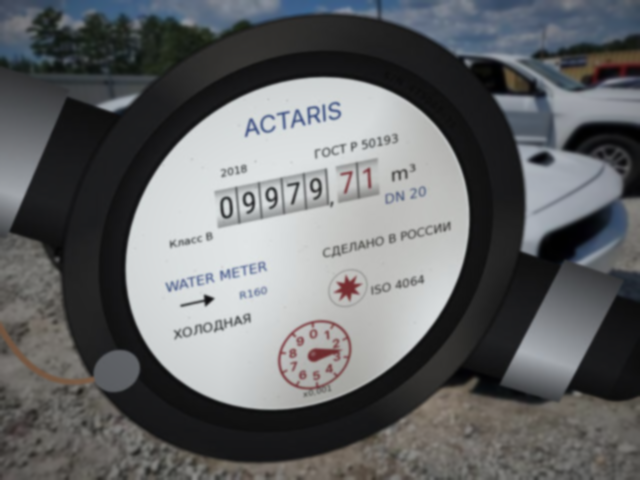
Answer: 9979.712 m³
